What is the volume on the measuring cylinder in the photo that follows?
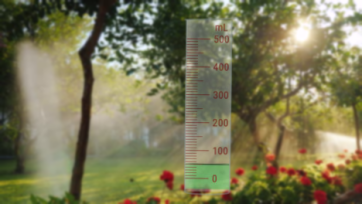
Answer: 50 mL
